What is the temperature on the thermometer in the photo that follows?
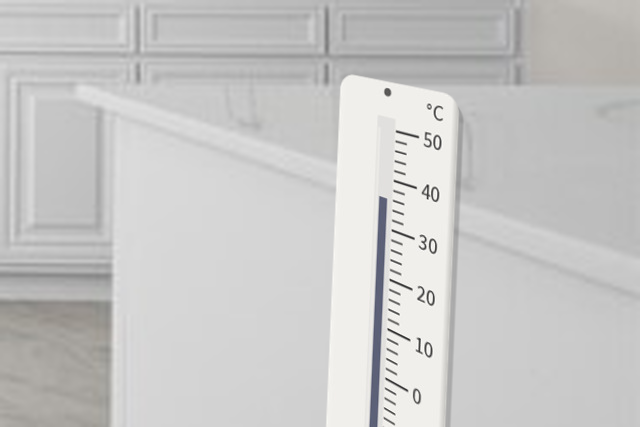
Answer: 36 °C
